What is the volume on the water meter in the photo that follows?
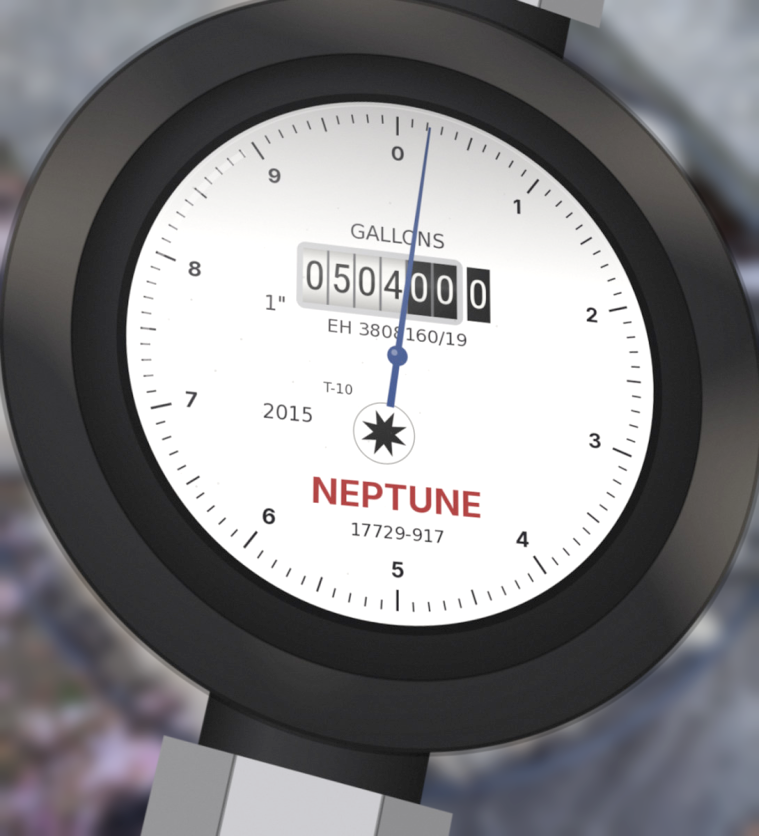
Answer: 504000.2 gal
